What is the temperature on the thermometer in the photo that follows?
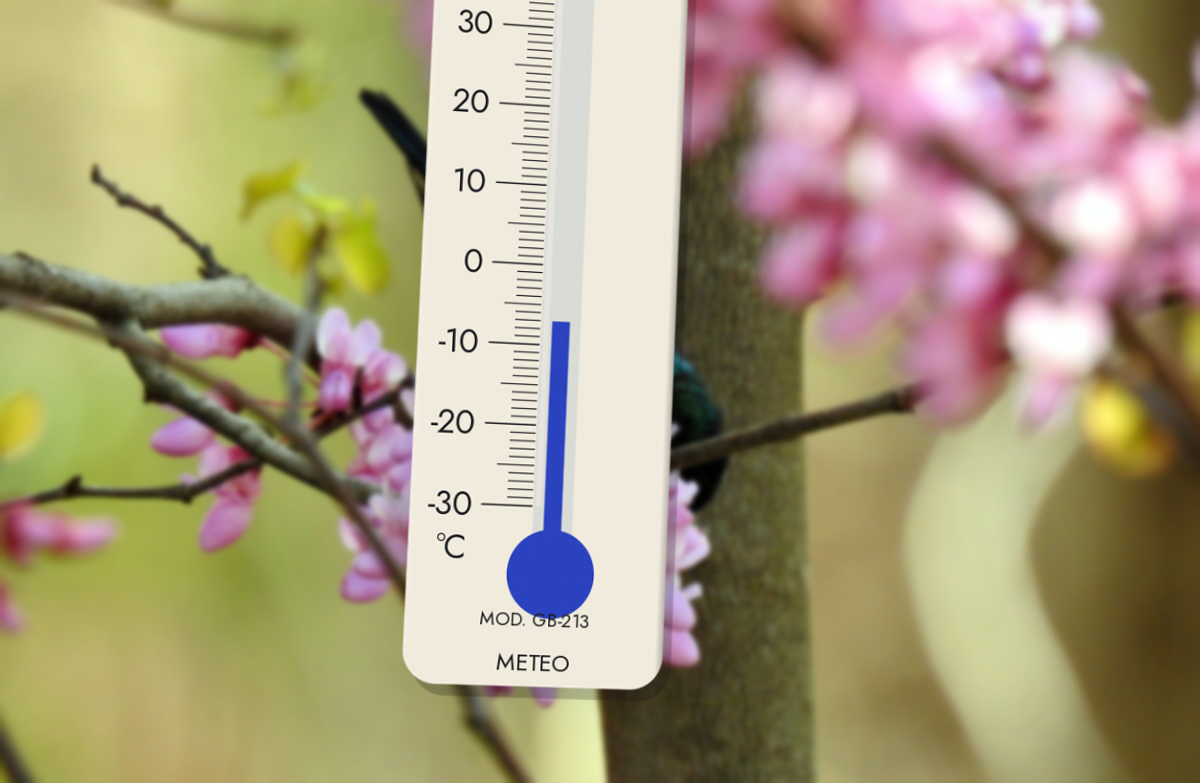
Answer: -7 °C
